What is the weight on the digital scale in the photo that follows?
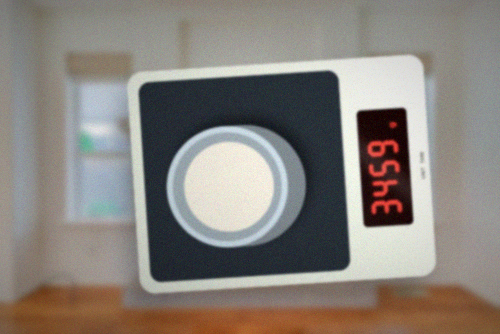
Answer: 3459 g
